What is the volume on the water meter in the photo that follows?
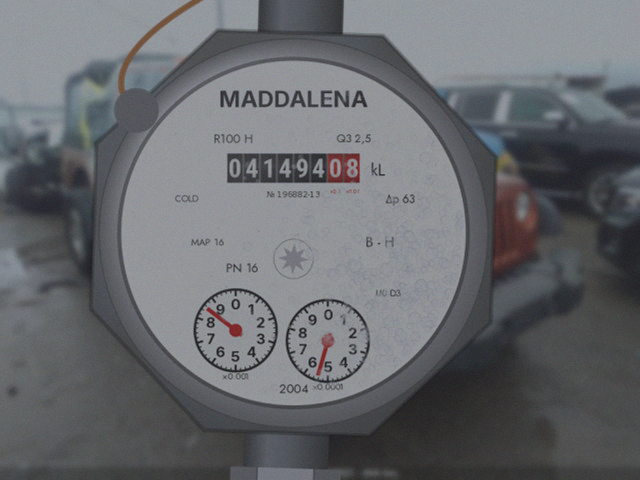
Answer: 41494.0885 kL
